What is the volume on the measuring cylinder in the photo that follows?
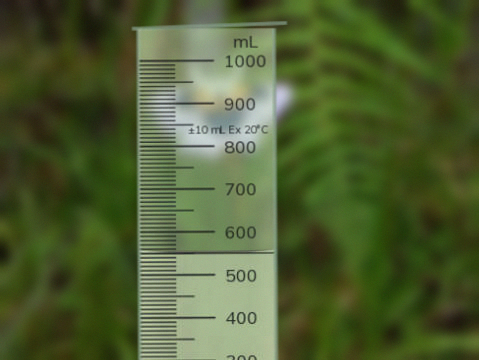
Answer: 550 mL
